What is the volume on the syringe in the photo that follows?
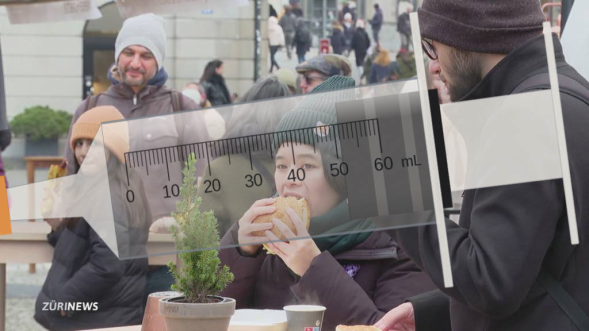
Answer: 51 mL
